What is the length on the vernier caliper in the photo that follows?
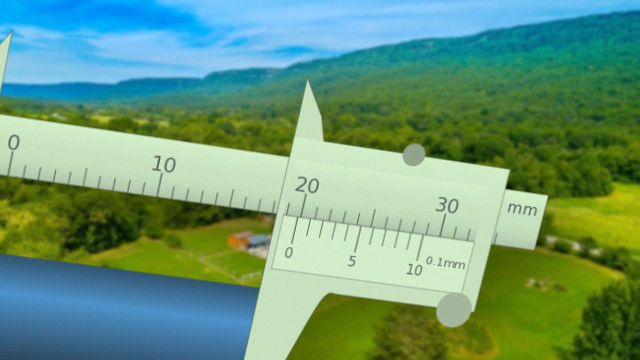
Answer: 19.8 mm
